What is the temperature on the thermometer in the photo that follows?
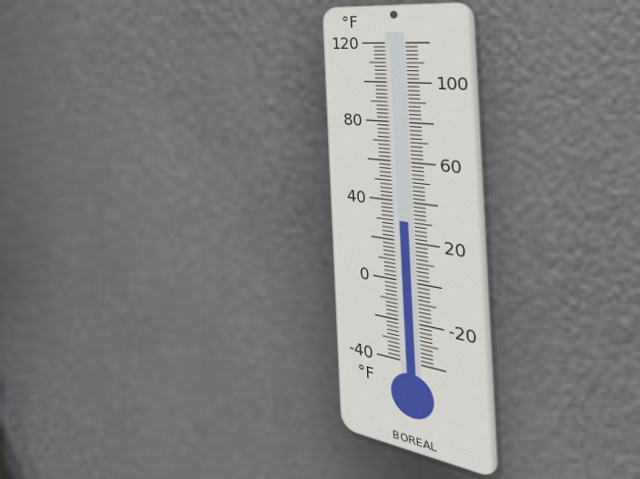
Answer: 30 °F
